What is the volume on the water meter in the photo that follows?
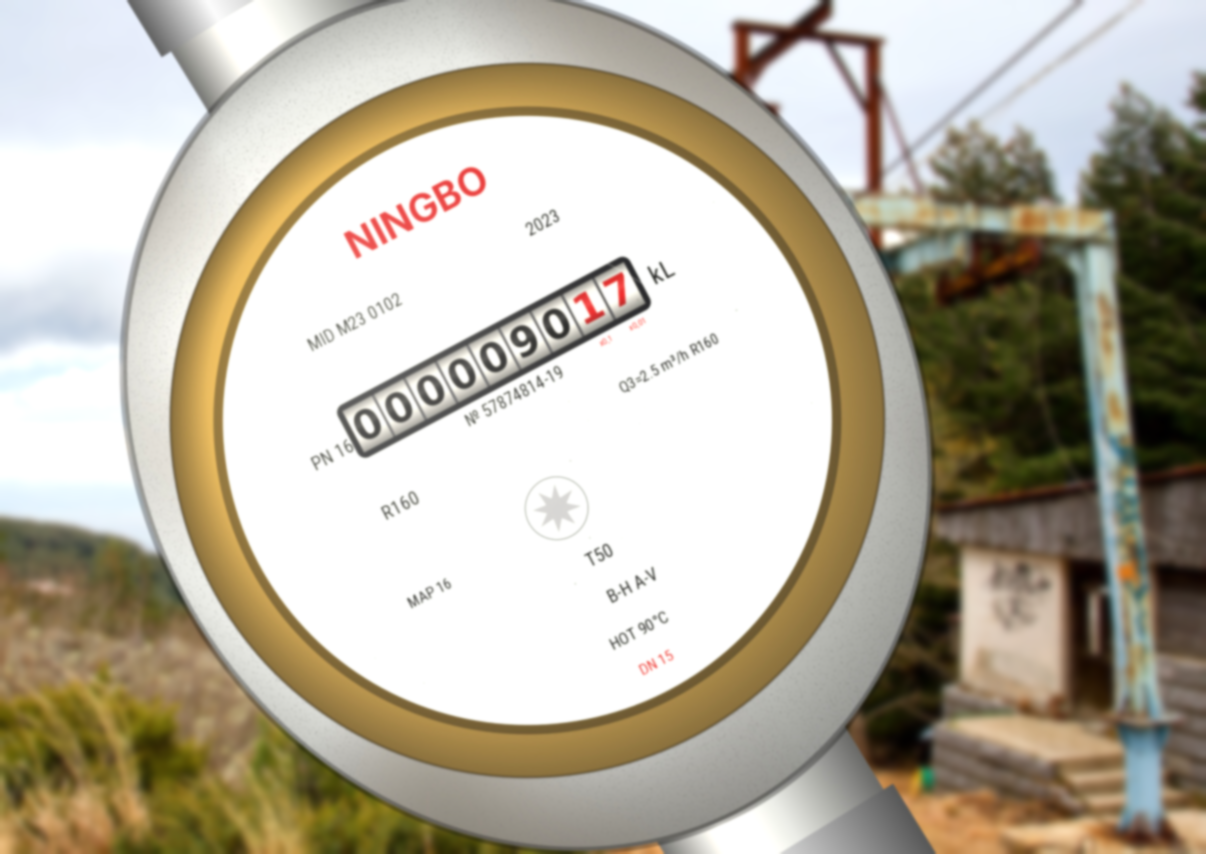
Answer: 90.17 kL
